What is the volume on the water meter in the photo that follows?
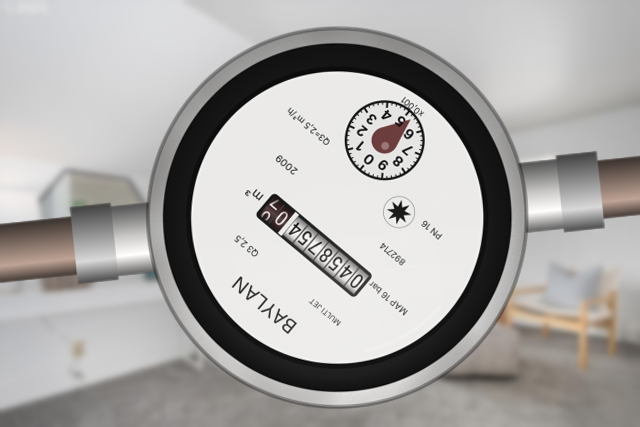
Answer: 458754.065 m³
